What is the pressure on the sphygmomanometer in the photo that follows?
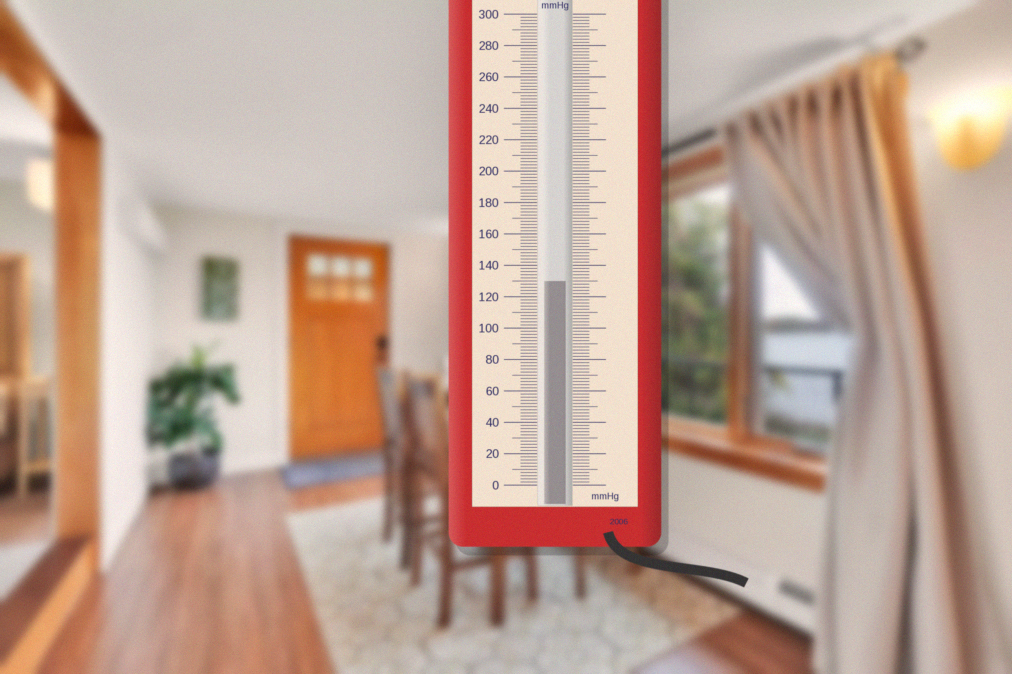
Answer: 130 mmHg
